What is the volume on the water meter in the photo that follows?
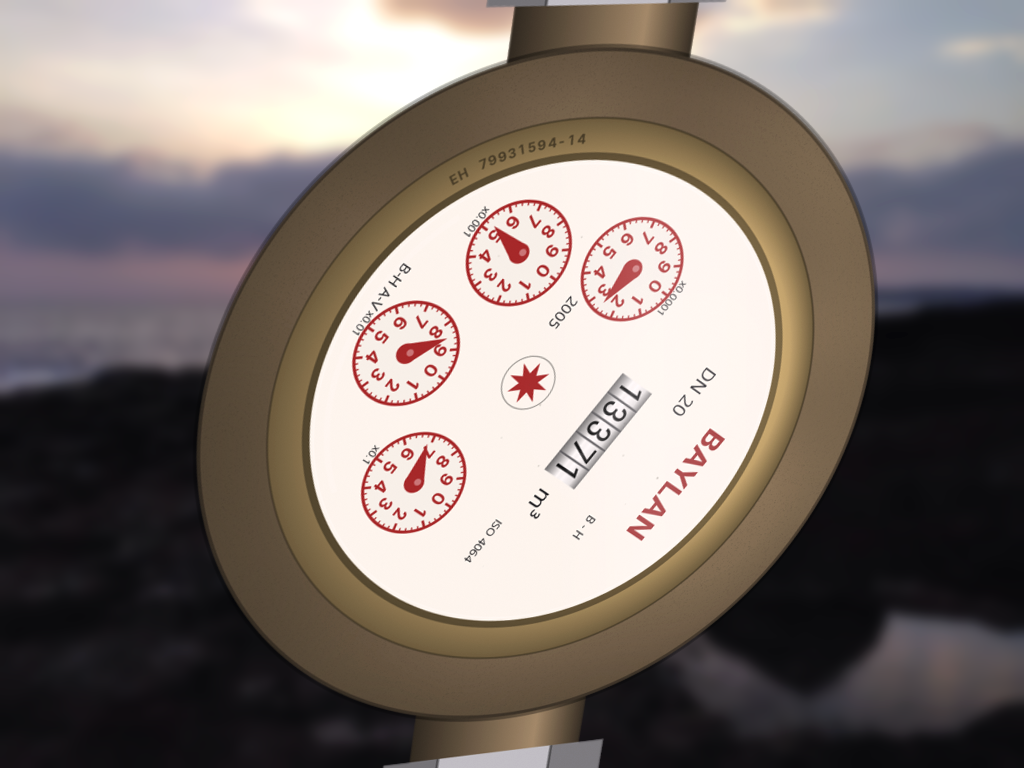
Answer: 13371.6852 m³
